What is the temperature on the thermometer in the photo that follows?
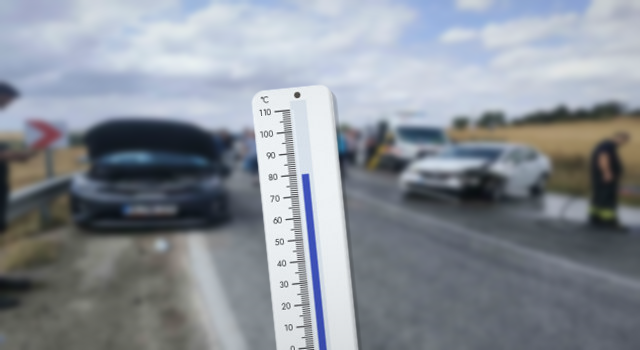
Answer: 80 °C
